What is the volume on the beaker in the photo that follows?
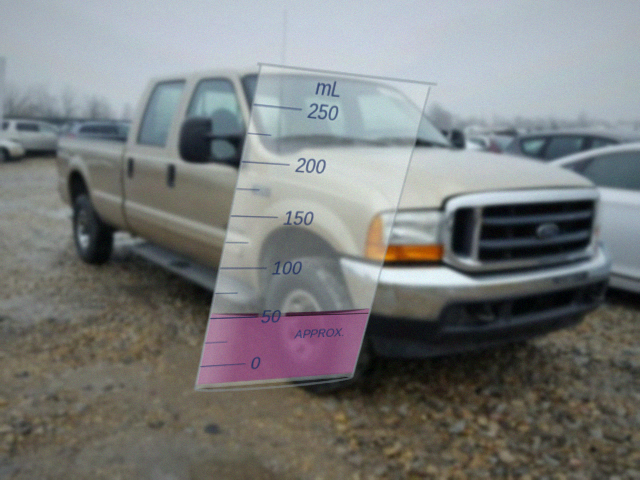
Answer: 50 mL
